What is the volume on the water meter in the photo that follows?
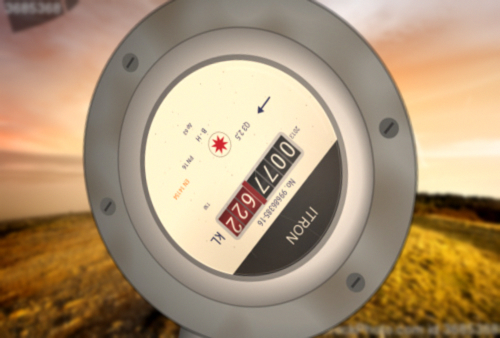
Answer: 77.622 kL
